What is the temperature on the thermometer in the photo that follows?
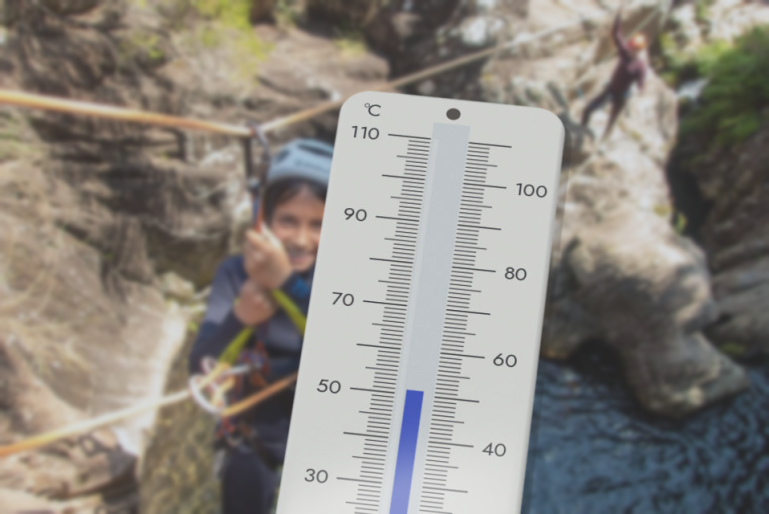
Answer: 51 °C
